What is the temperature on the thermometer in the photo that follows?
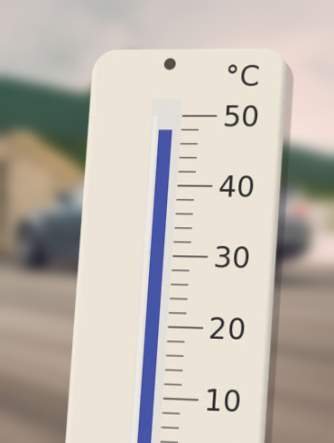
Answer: 48 °C
